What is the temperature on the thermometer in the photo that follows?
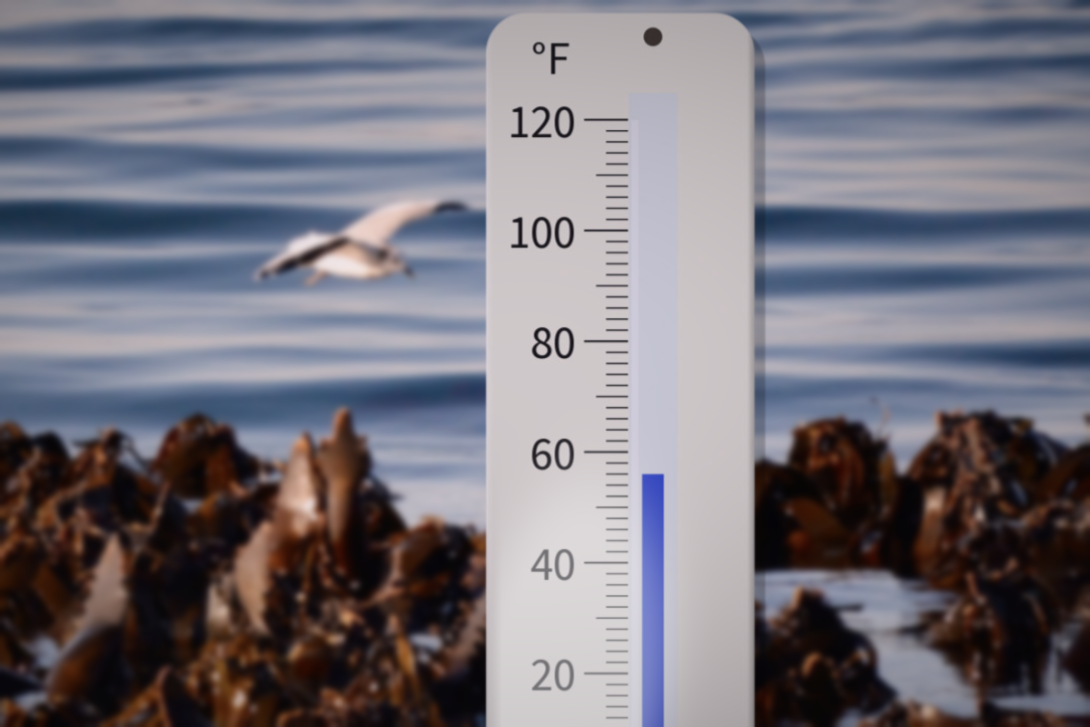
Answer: 56 °F
